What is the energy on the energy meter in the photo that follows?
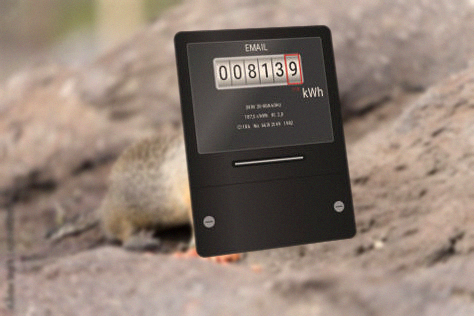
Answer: 813.9 kWh
